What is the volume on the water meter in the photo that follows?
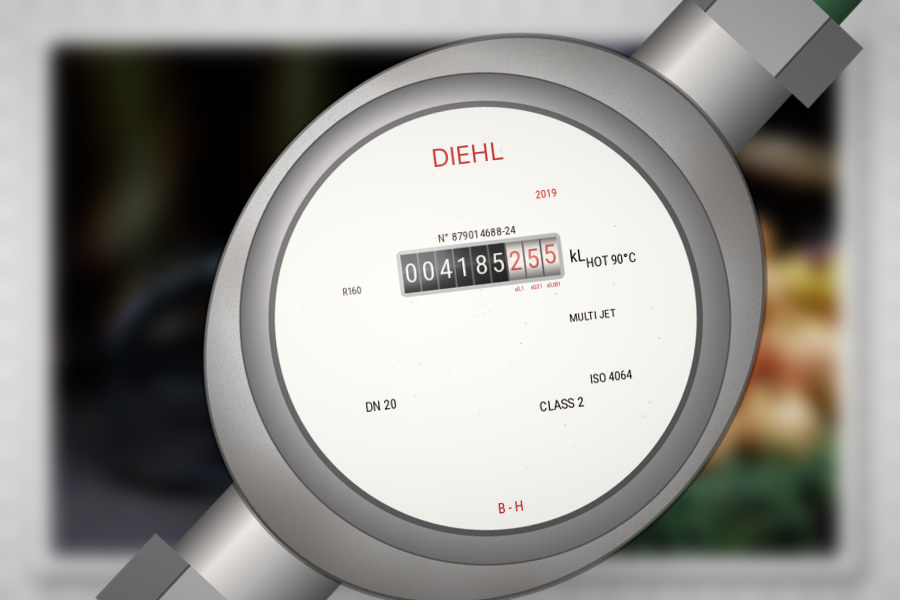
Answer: 4185.255 kL
